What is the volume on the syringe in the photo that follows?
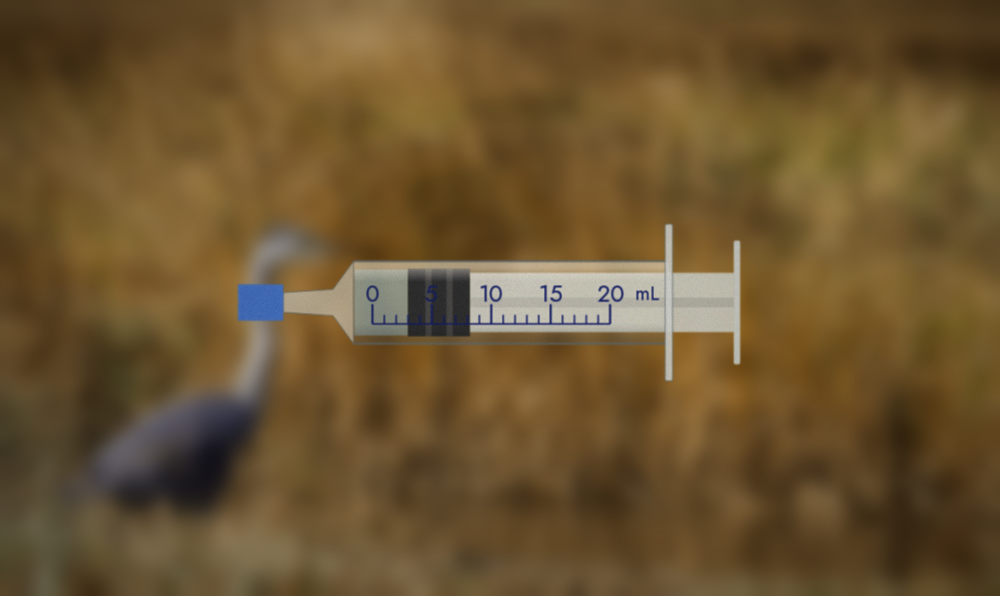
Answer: 3 mL
